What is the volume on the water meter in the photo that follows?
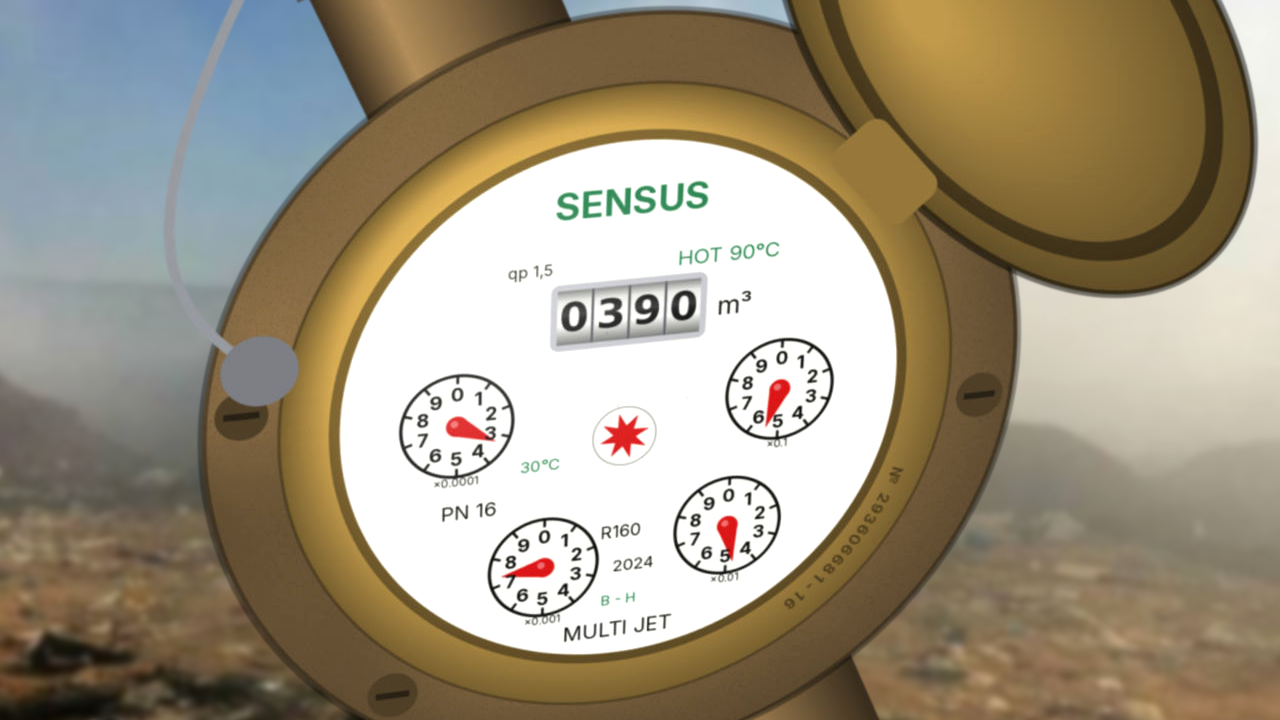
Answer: 390.5473 m³
